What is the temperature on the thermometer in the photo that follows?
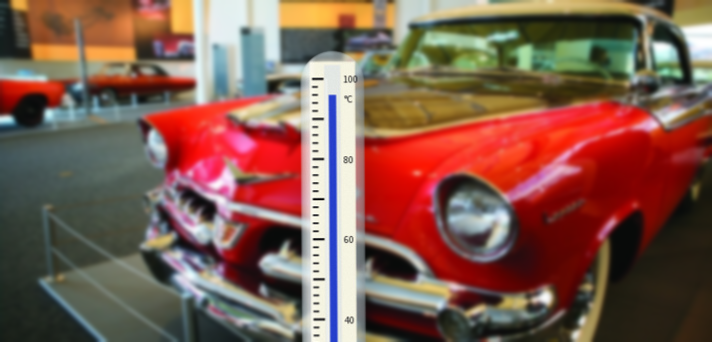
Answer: 96 °C
